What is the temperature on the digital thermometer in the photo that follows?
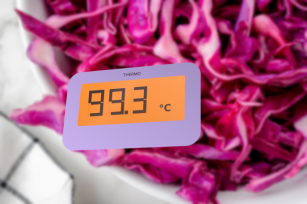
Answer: 99.3 °C
